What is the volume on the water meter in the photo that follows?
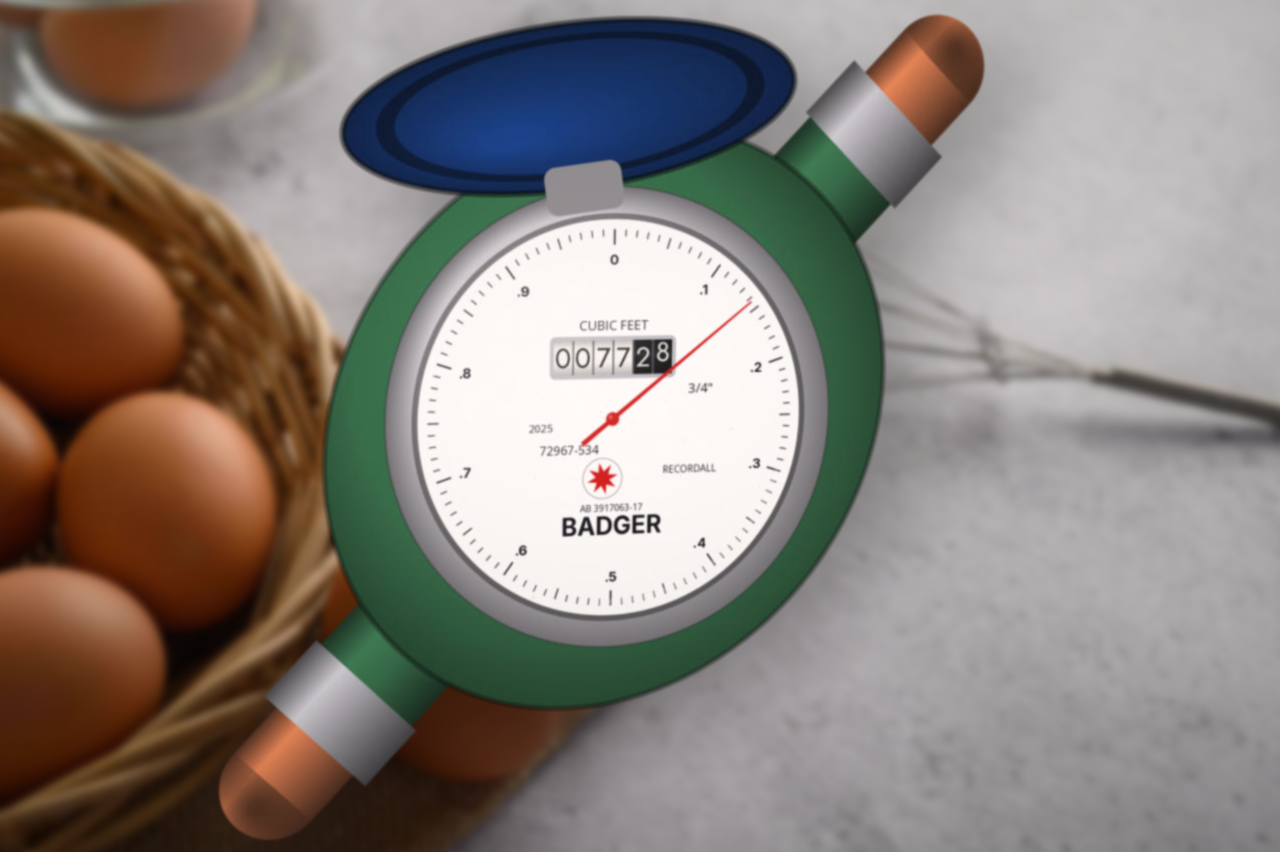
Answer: 7728.14 ft³
